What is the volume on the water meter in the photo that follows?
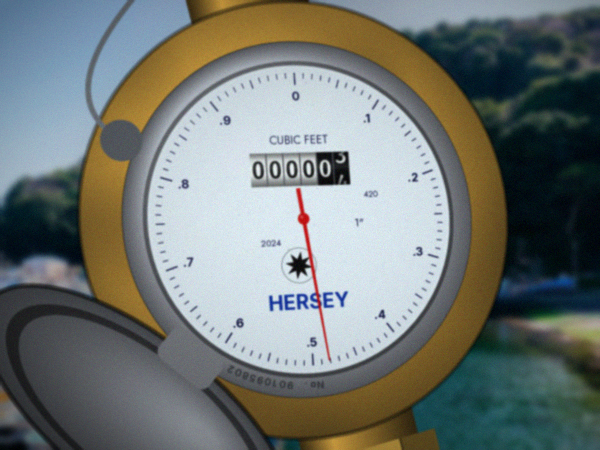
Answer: 3.48 ft³
